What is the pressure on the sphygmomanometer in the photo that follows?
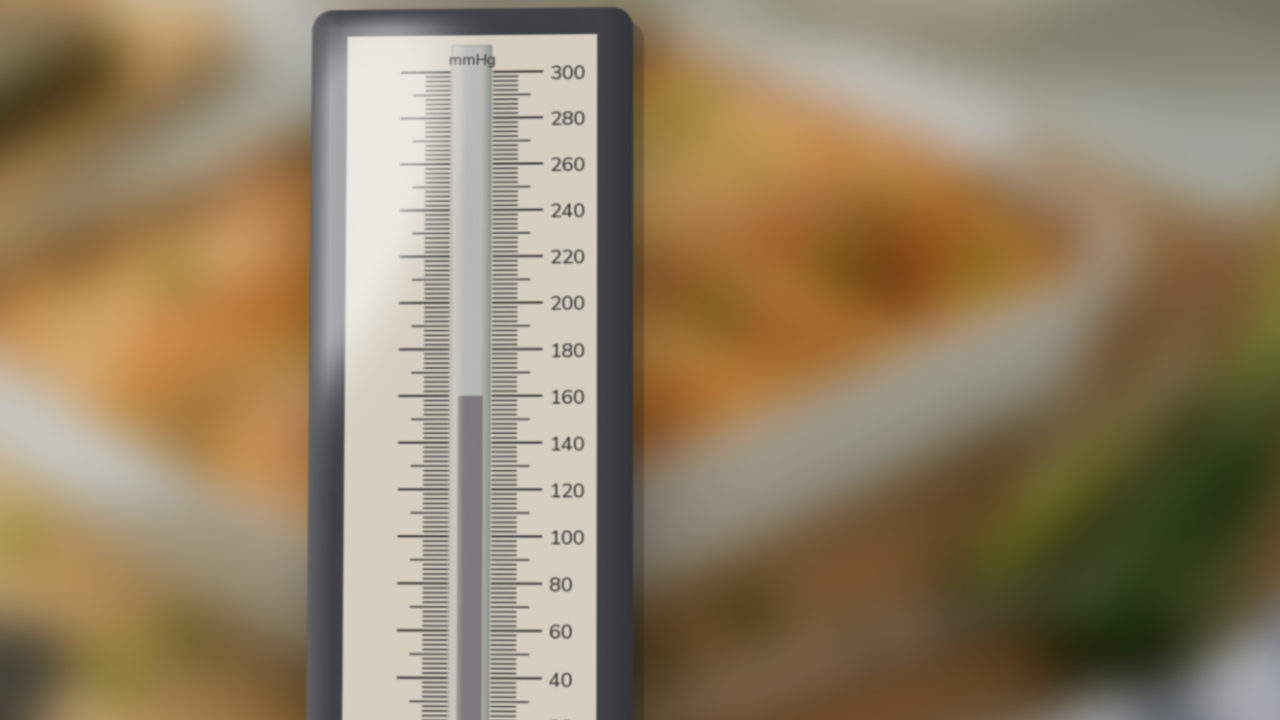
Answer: 160 mmHg
